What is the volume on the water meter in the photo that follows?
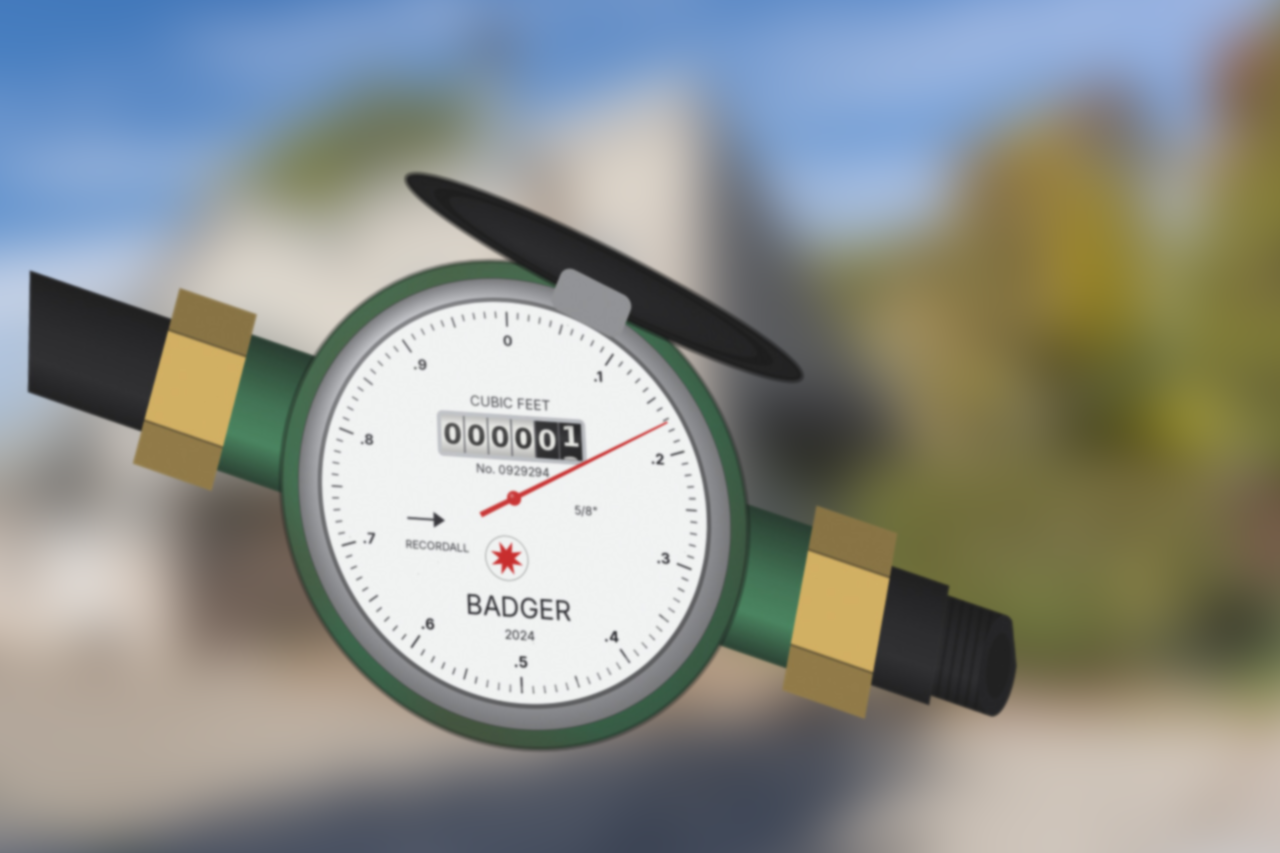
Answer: 1.17 ft³
